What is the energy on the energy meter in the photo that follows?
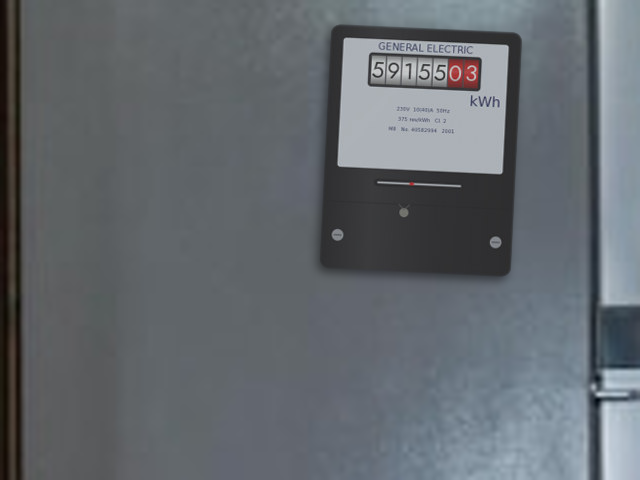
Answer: 59155.03 kWh
